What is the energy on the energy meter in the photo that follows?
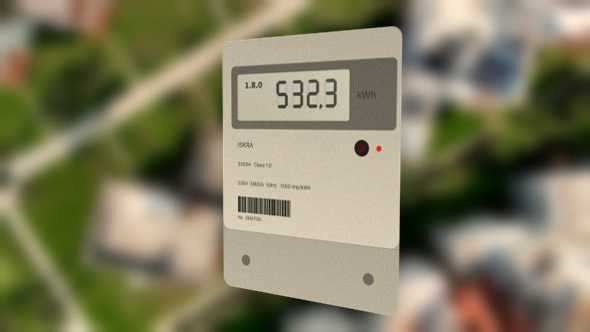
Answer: 532.3 kWh
